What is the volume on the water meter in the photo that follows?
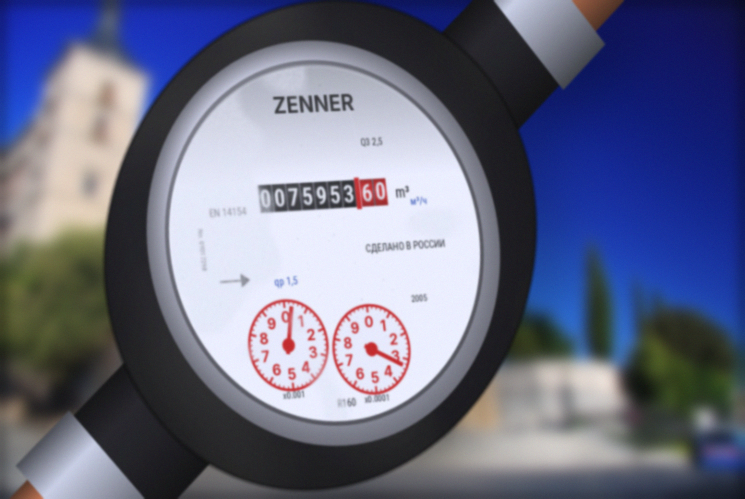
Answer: 75953.6003 m³
